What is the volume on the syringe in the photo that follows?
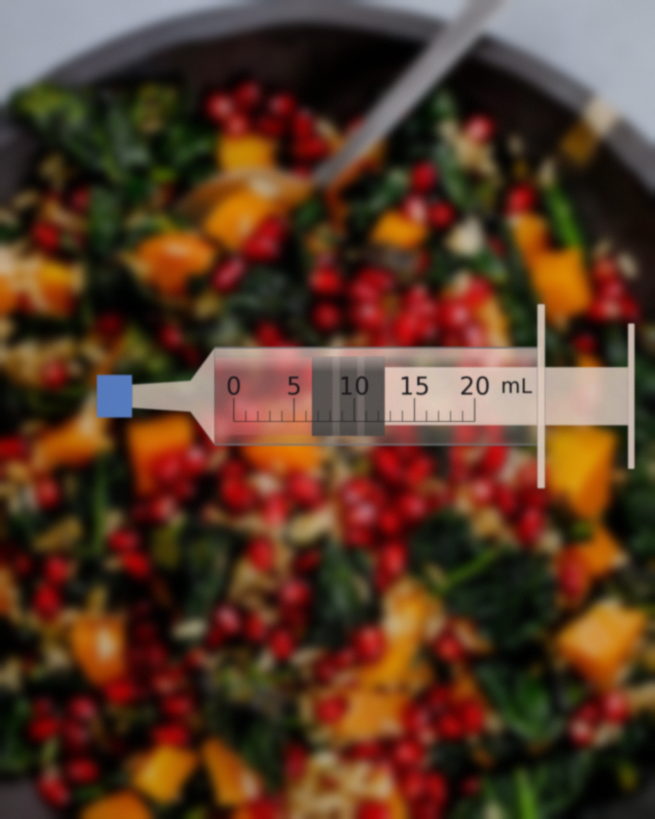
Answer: 6.5 mL
